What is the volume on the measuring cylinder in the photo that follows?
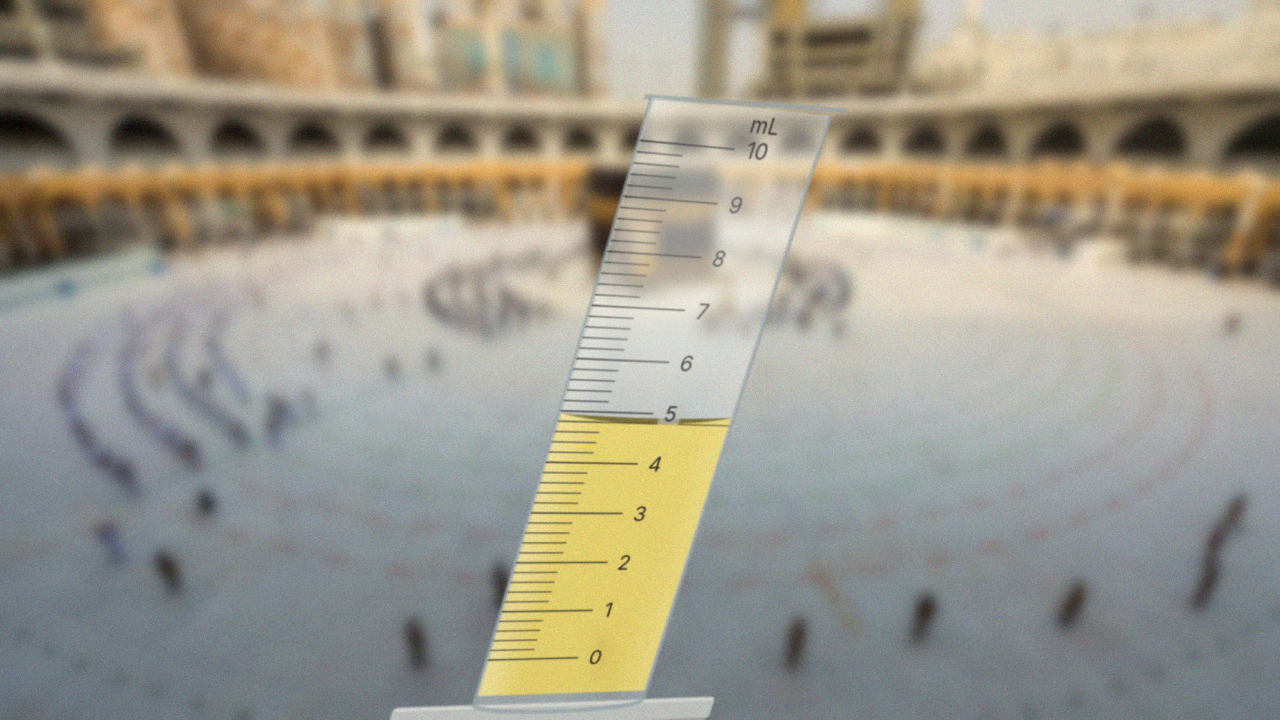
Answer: 4.8 mL
